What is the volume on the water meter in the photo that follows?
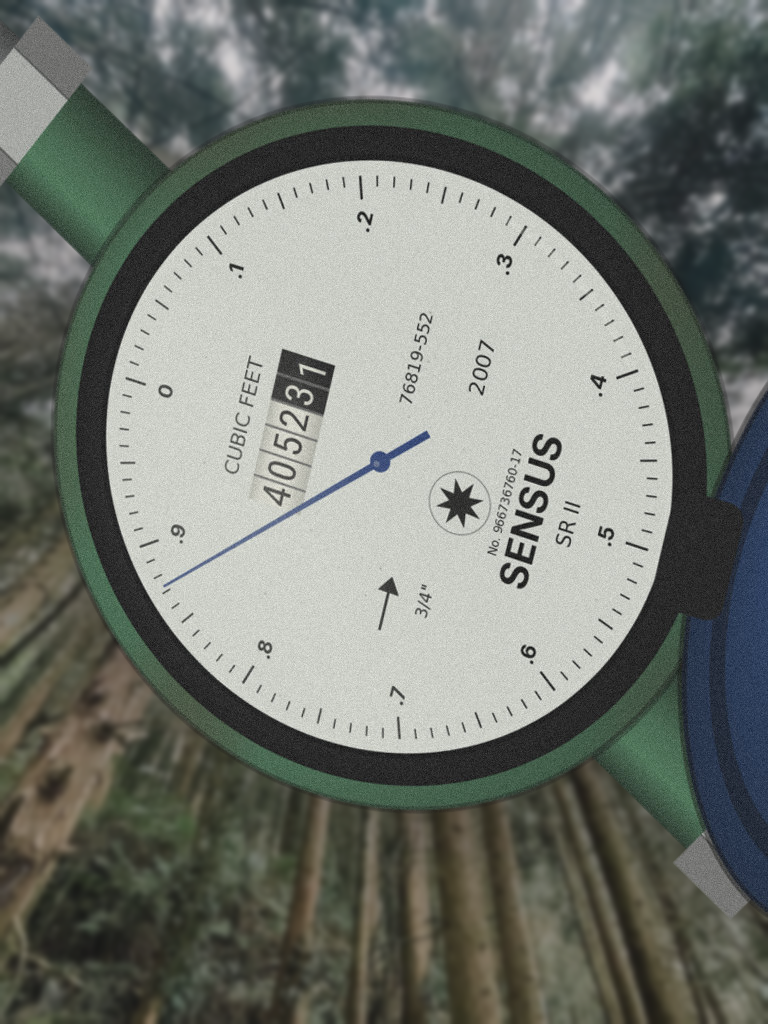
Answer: 405230.87 ft³
